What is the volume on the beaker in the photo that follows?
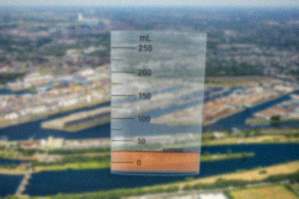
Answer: 25 mL
